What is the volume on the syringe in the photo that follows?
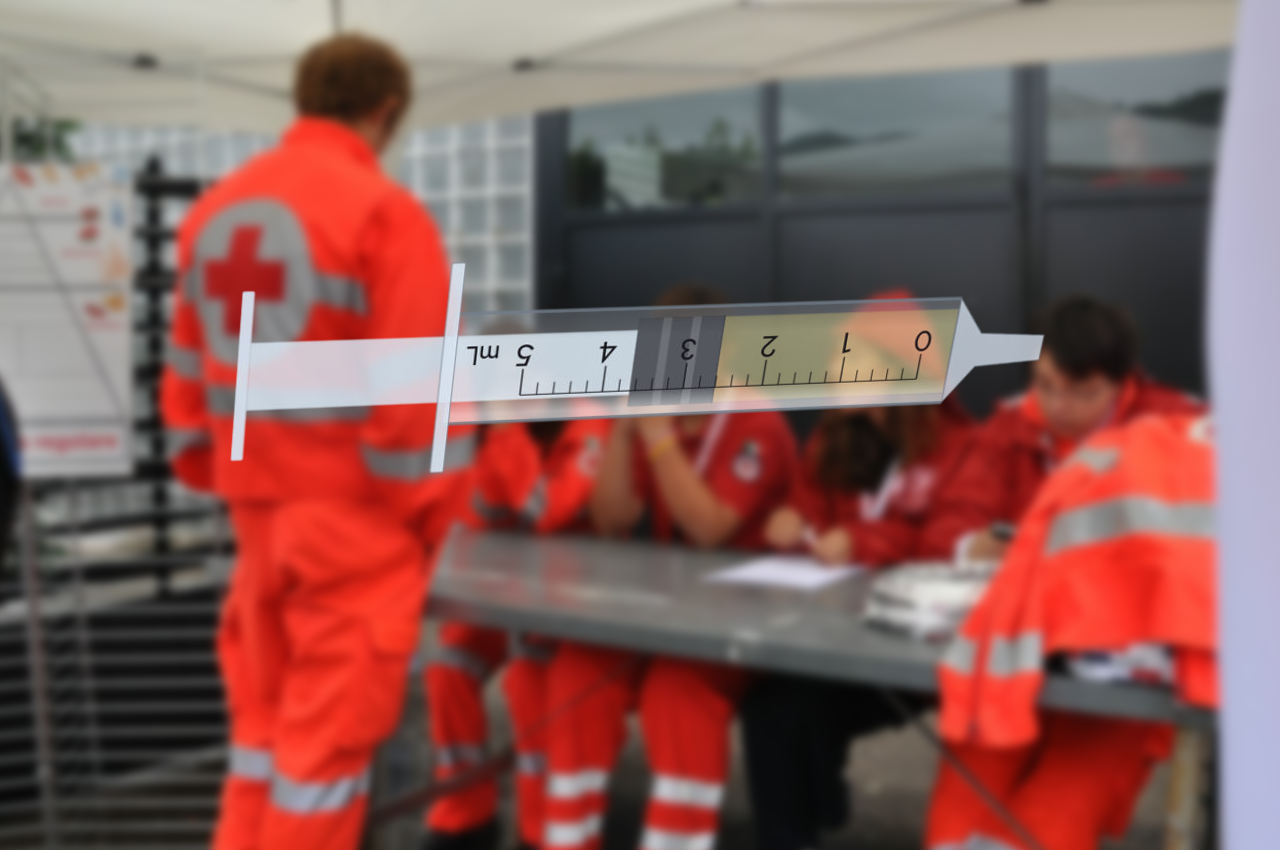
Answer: 2.6 mL
